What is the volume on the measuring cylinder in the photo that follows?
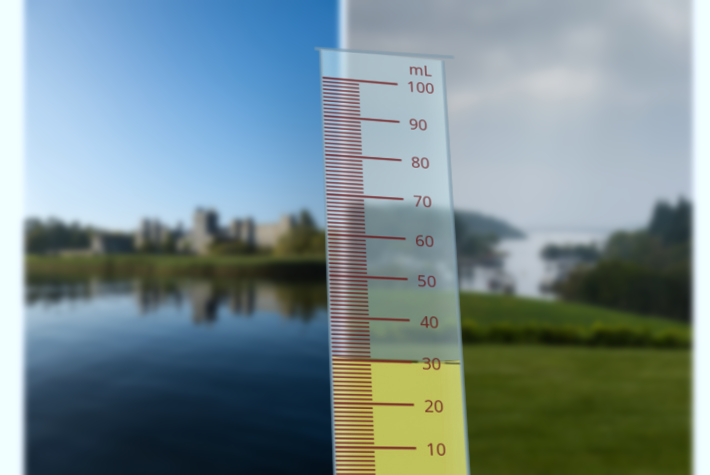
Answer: 30 mL
